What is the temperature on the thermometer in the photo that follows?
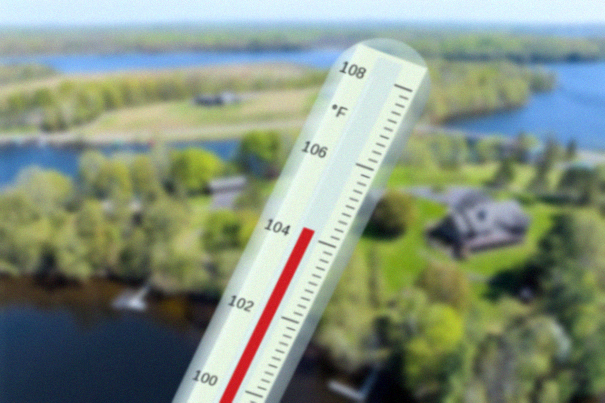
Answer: 104.2 °F
